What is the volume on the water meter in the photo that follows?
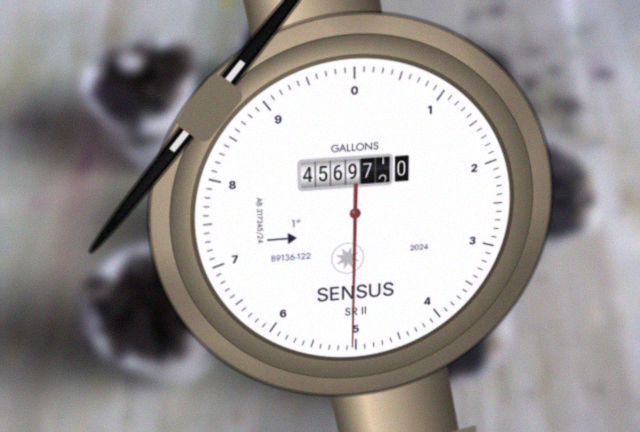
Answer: 4569715.0 gal
